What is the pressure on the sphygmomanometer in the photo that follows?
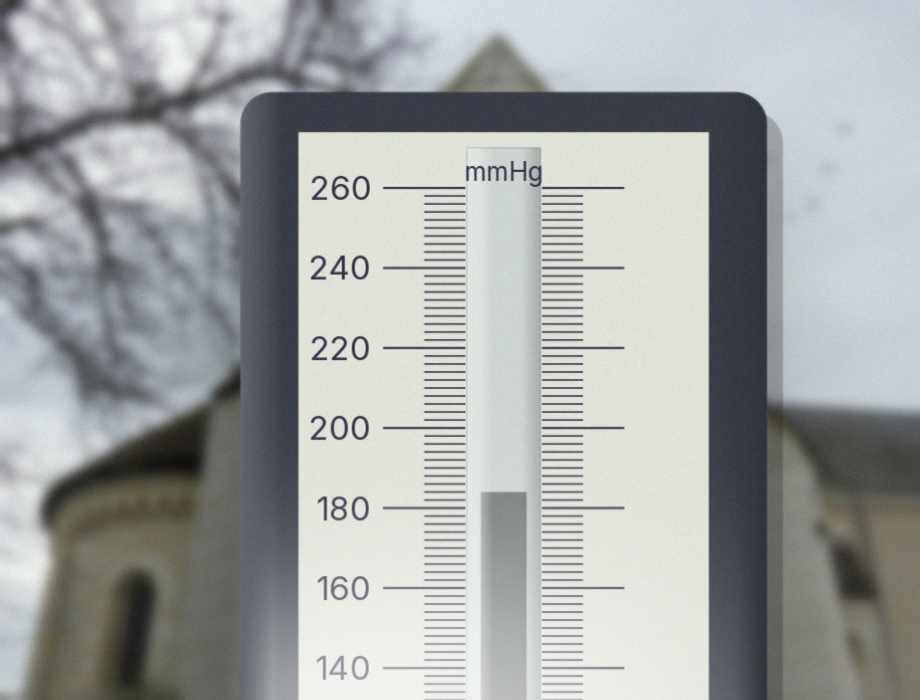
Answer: 184 mmHg
